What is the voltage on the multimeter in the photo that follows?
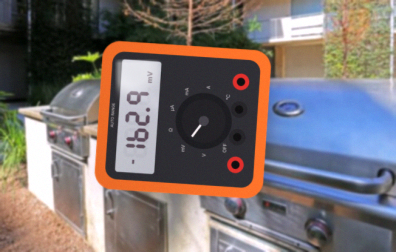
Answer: -162.9 mV
